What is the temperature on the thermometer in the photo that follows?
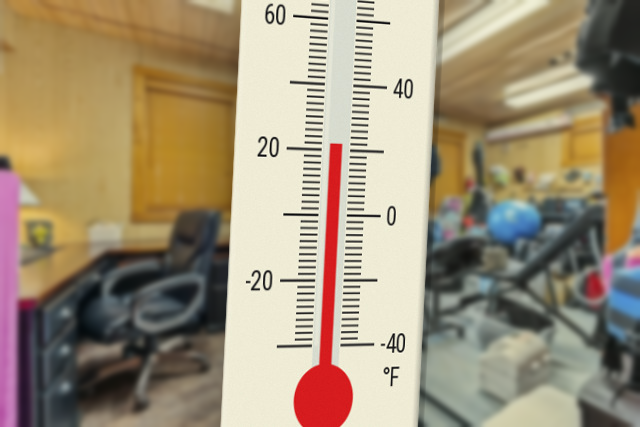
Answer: 22 °F
